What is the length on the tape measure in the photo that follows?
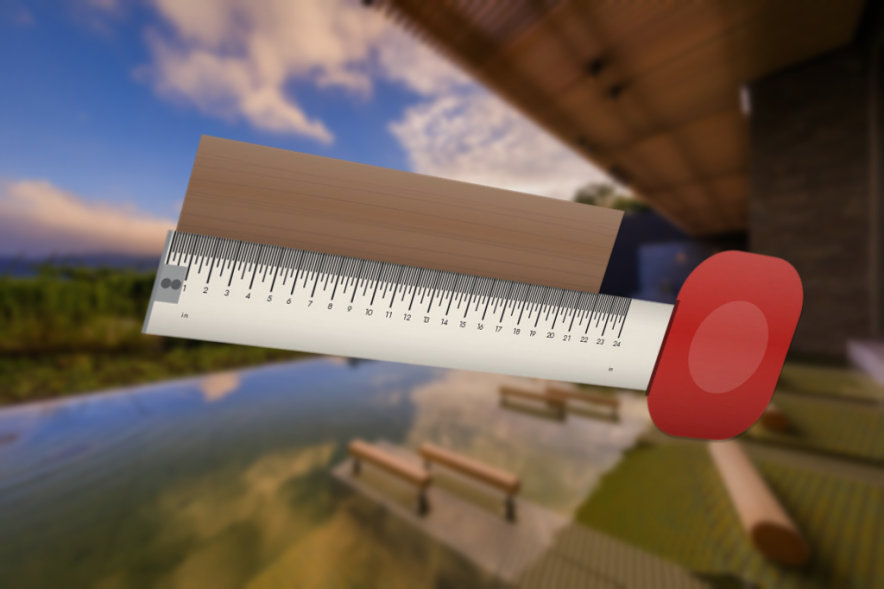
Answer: 22 in
